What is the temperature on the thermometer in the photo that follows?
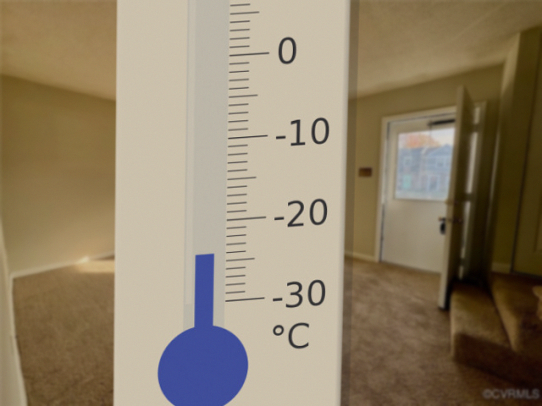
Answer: -24 °C
